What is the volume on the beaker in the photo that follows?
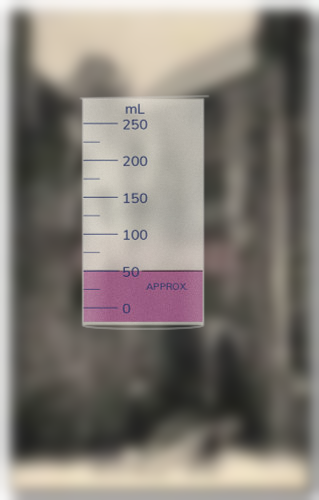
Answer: 50 mL
